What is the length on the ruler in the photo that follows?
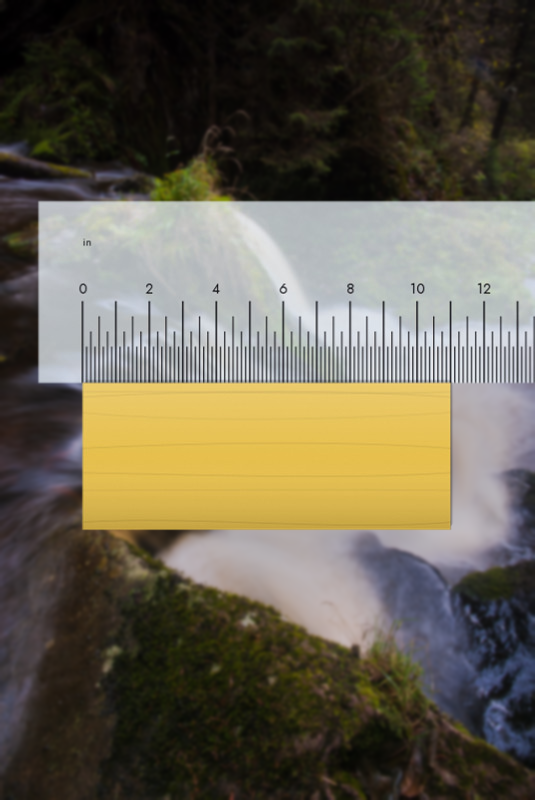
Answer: 11 in
